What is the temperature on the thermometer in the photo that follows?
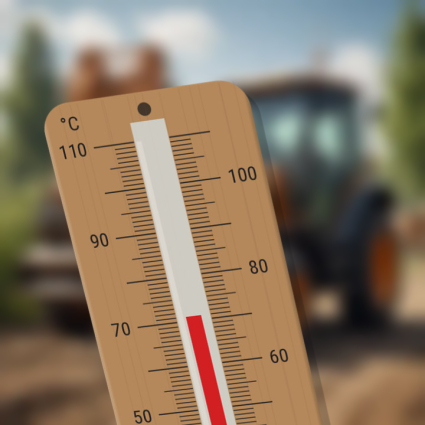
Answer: 71 °C
